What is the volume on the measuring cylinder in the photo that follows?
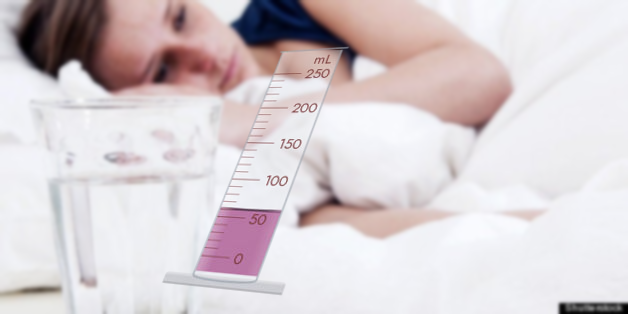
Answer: 60 mL
